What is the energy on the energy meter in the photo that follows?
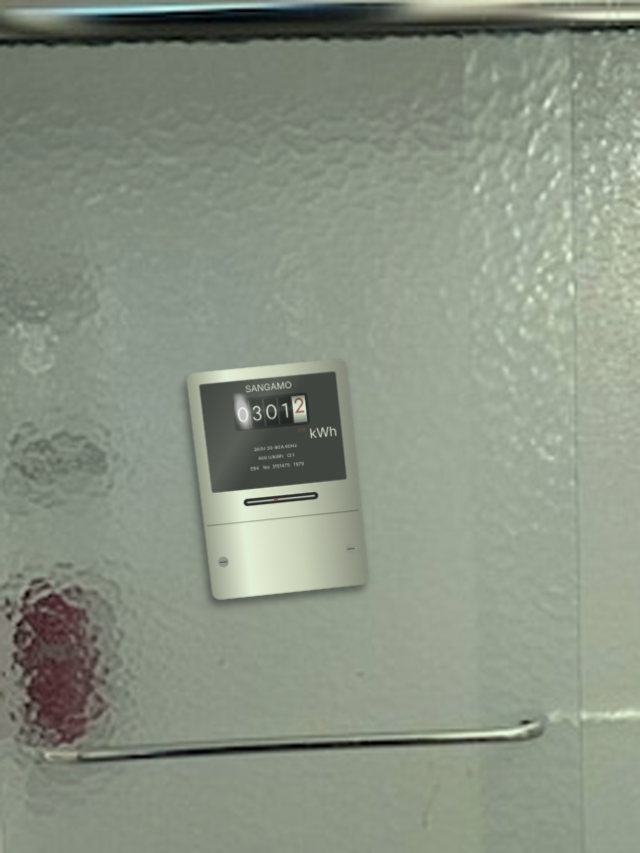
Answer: 301.2 kWh
